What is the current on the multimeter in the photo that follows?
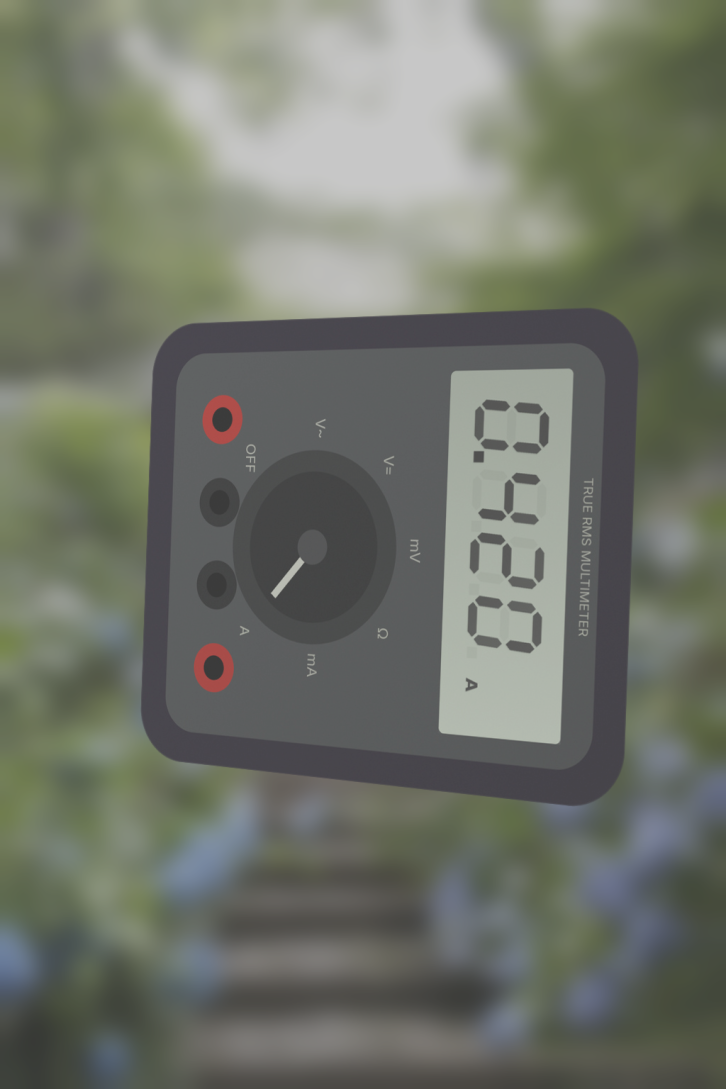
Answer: 0.420 A
